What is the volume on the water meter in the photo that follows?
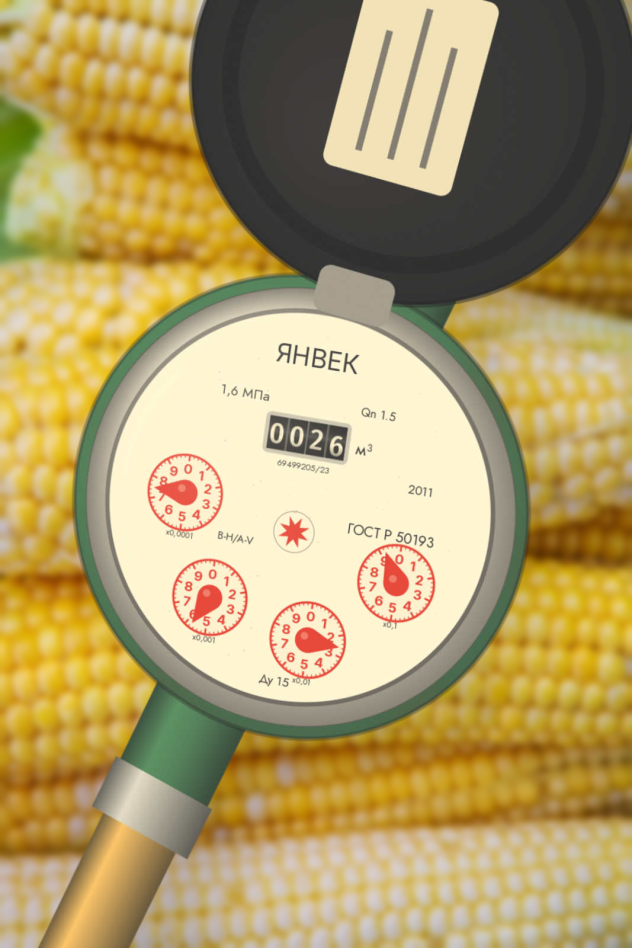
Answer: 25.9257 m³
